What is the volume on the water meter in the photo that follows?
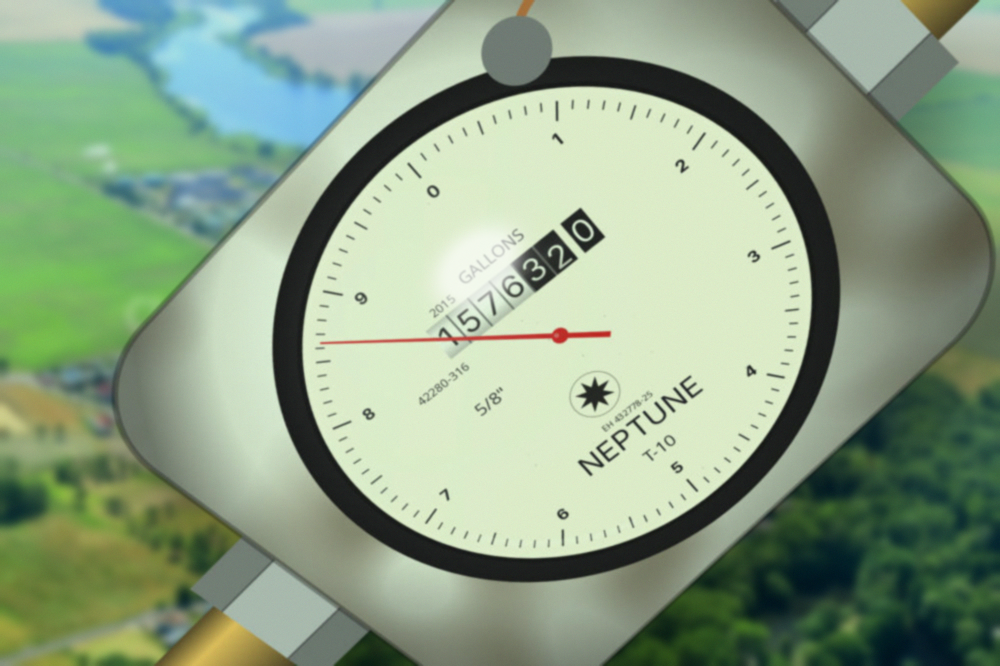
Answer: 1576318.6 gal
